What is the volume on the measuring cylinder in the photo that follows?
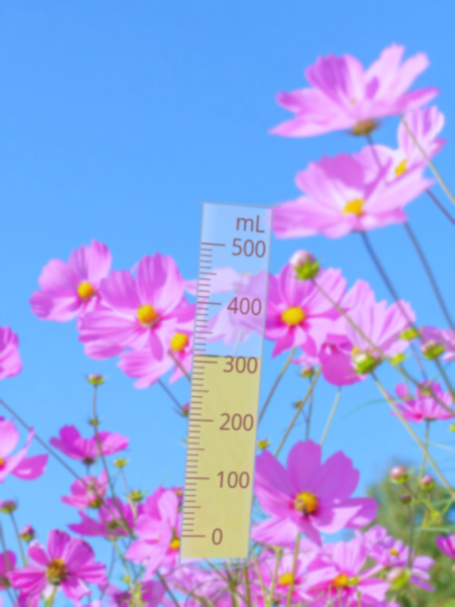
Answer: 310 mL
